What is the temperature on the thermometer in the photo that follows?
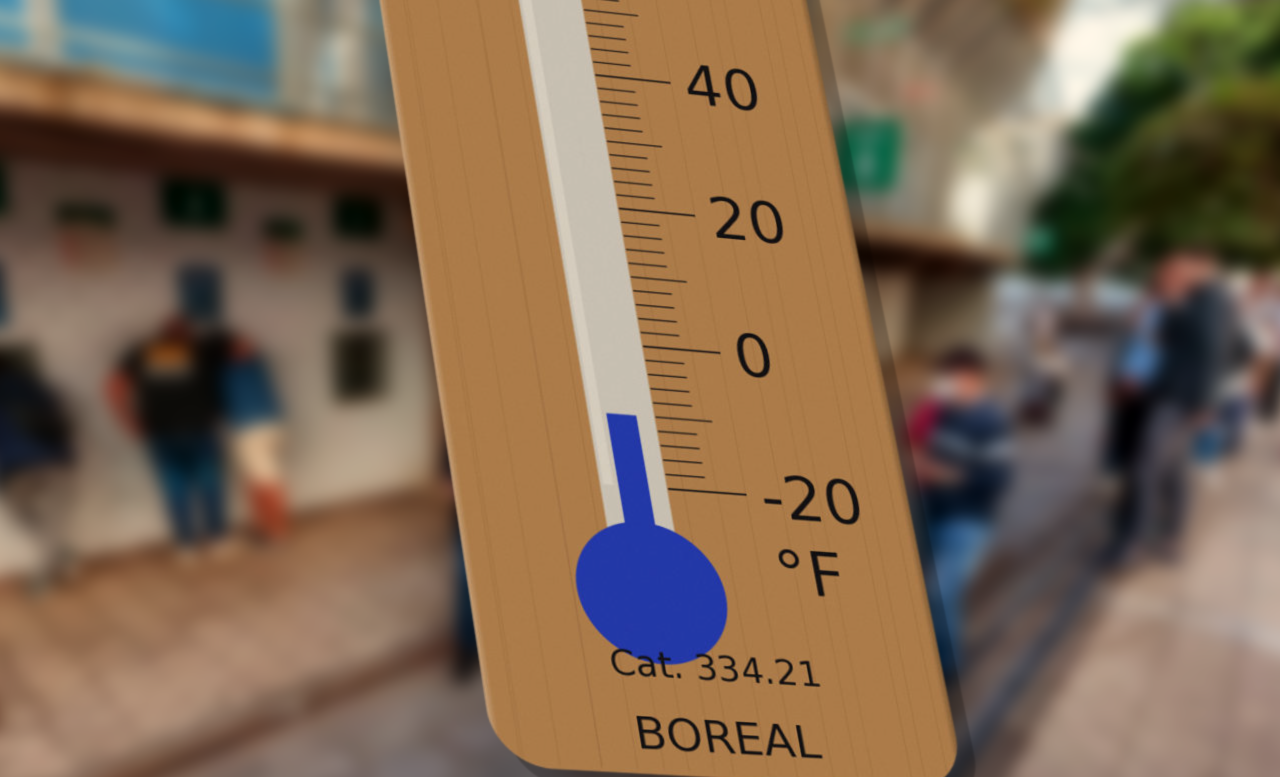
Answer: -10 °F
